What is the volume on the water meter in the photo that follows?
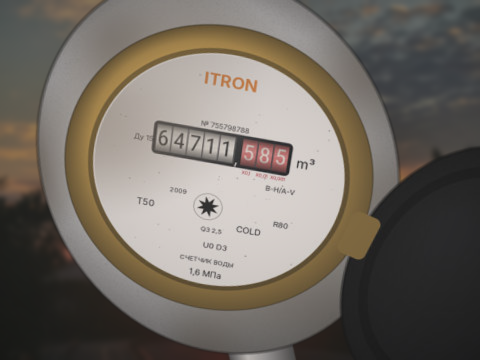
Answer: 64711.585 m³
